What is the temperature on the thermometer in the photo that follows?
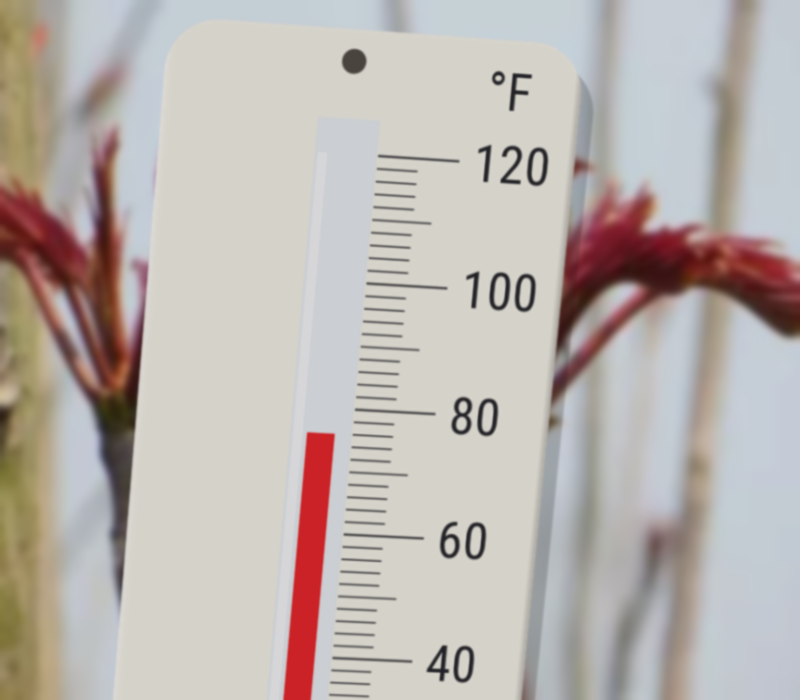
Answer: 76 °F
